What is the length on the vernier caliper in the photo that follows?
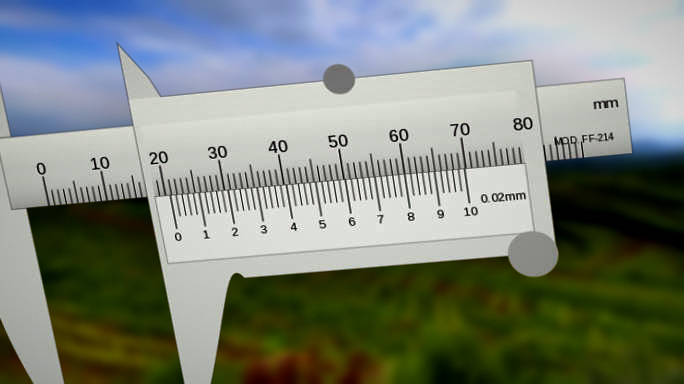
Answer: 20.8 mm
